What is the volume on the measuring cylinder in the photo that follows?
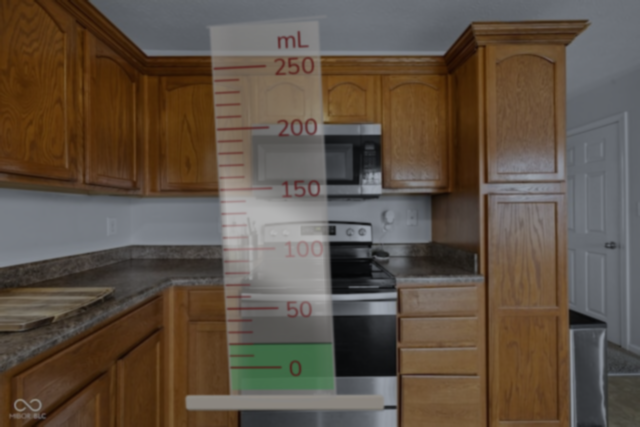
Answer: 20 mL
